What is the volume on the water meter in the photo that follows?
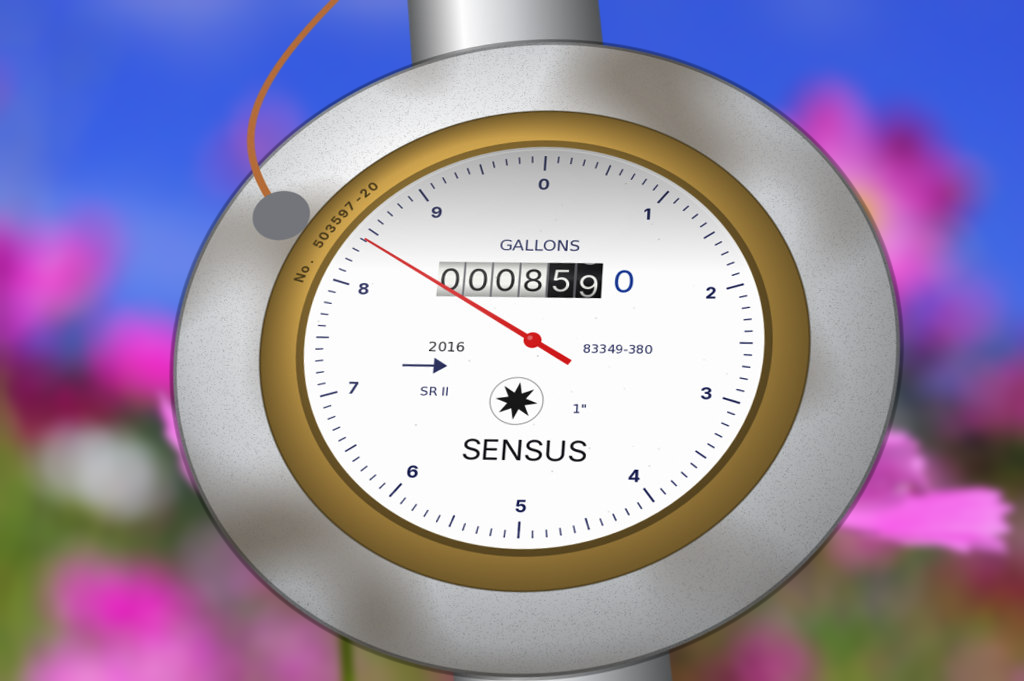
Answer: 8588.4 gal
